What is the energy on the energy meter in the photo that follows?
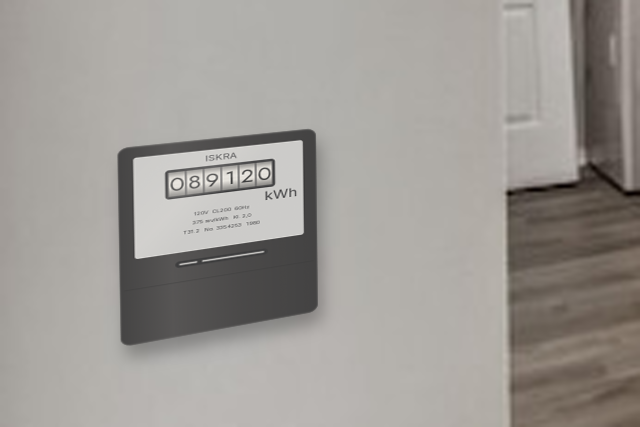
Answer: 89120 kWh
